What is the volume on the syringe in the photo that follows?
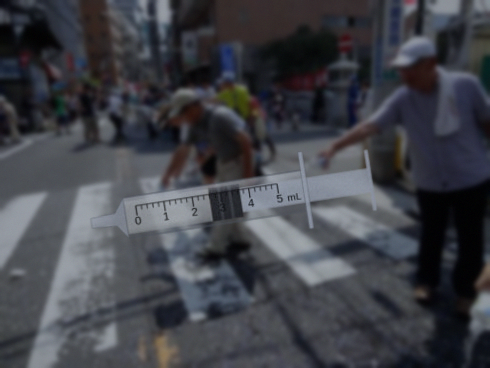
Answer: 2.6 mL
